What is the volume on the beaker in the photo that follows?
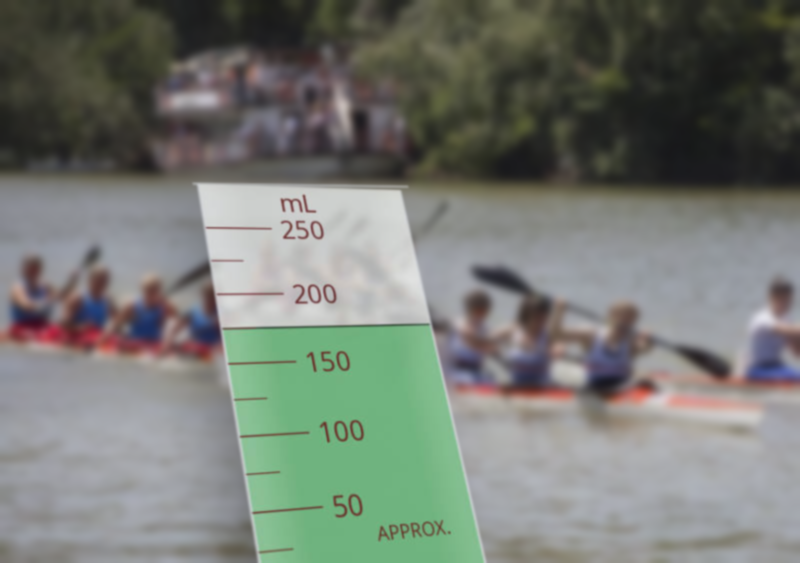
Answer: 175 mL
